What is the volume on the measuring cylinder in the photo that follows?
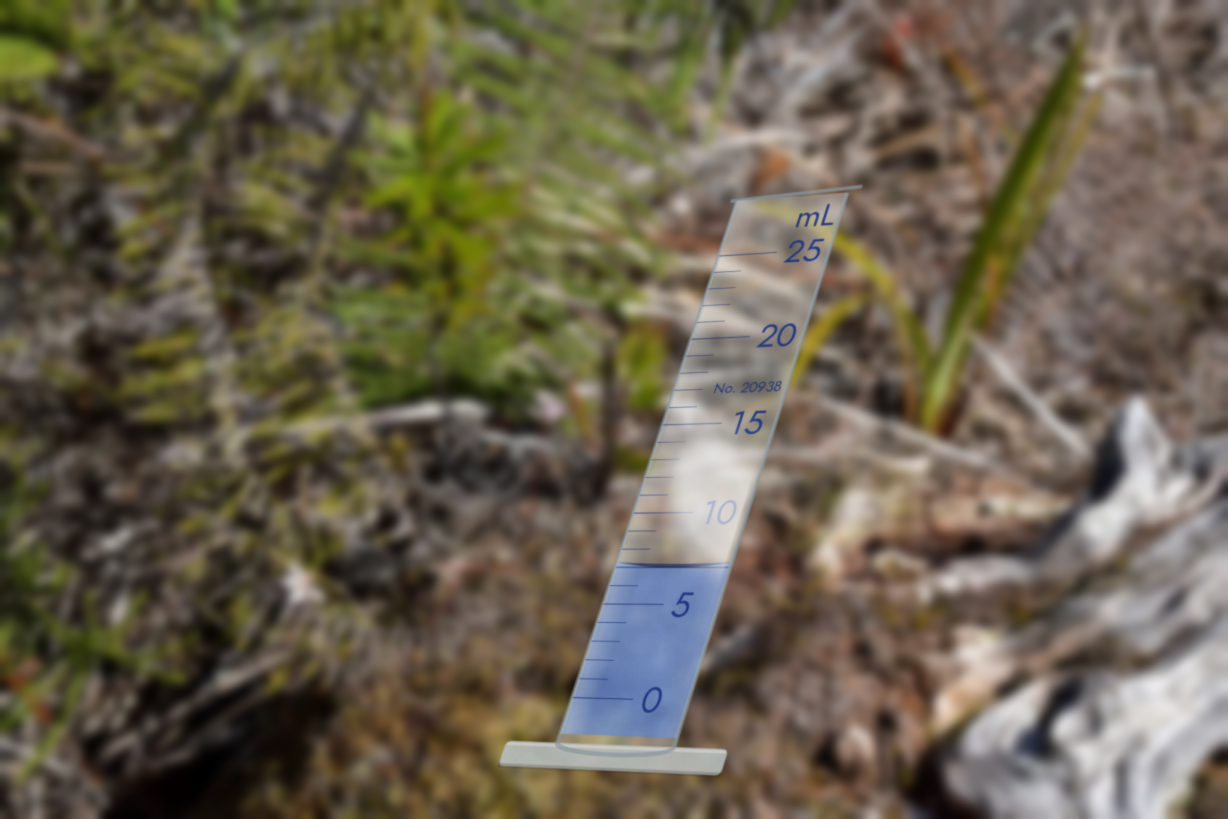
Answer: 7 mL
